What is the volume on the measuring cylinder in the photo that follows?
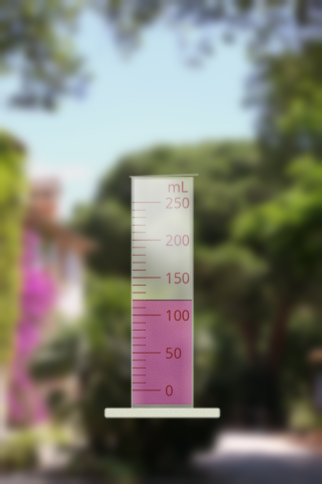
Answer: 120 mL
